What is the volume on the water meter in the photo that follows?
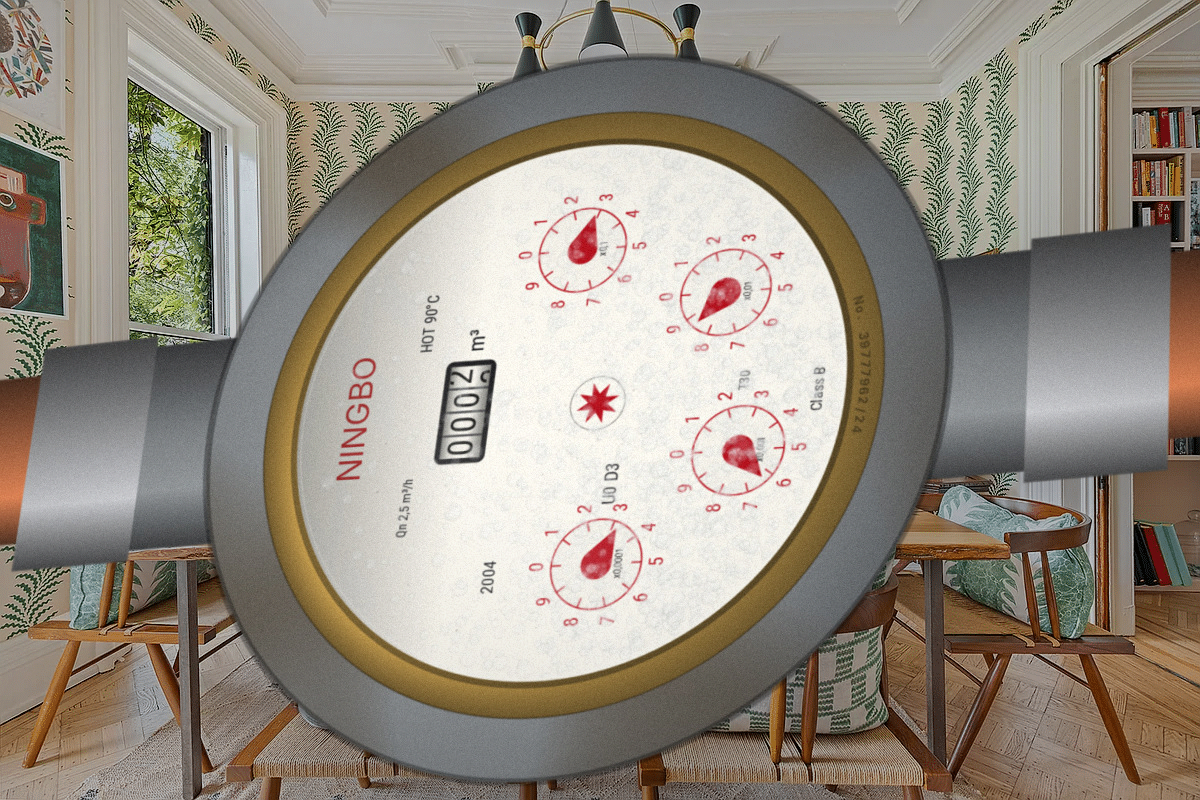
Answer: 2.2863 m³
